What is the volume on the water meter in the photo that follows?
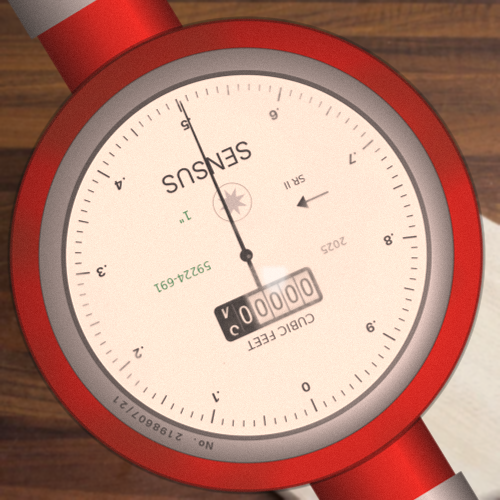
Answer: 3.50 ft³
